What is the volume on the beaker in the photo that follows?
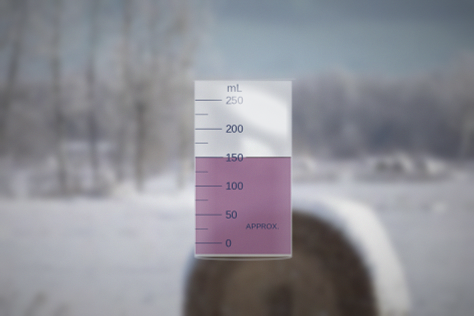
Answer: 150 mL
